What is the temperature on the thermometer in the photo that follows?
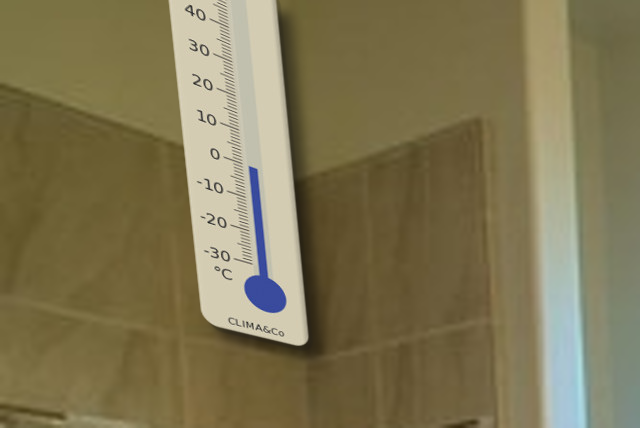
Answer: 0 °C
